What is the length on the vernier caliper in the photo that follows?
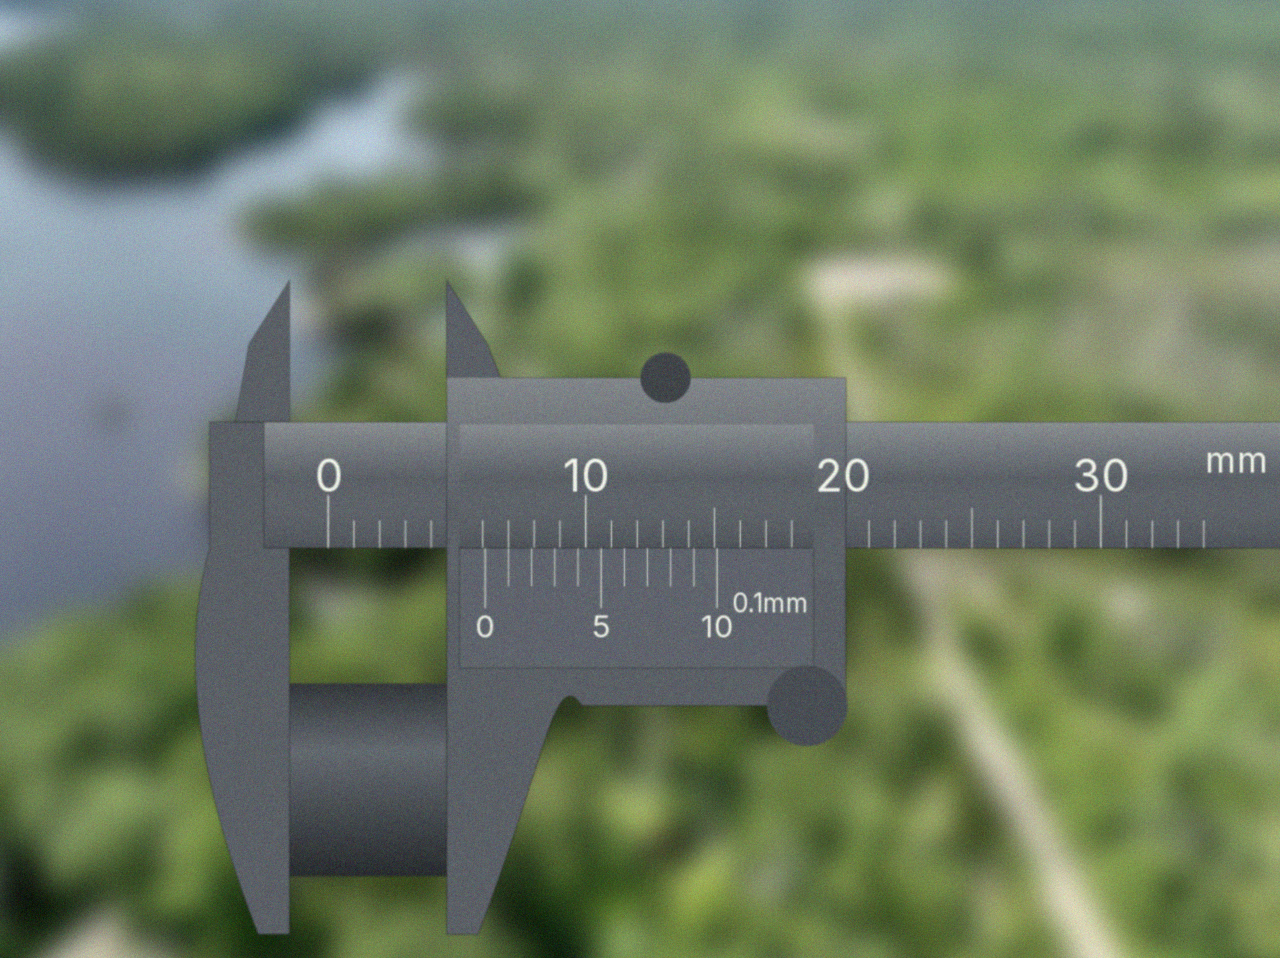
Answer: 6.1 mm
